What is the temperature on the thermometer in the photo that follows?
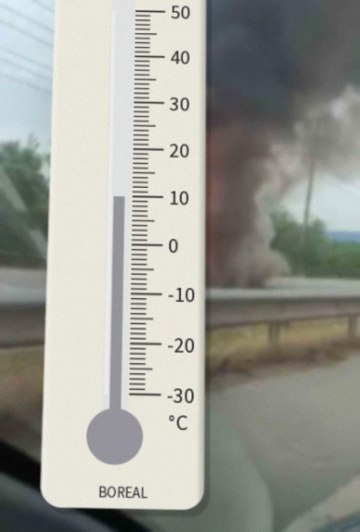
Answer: 10 °C
